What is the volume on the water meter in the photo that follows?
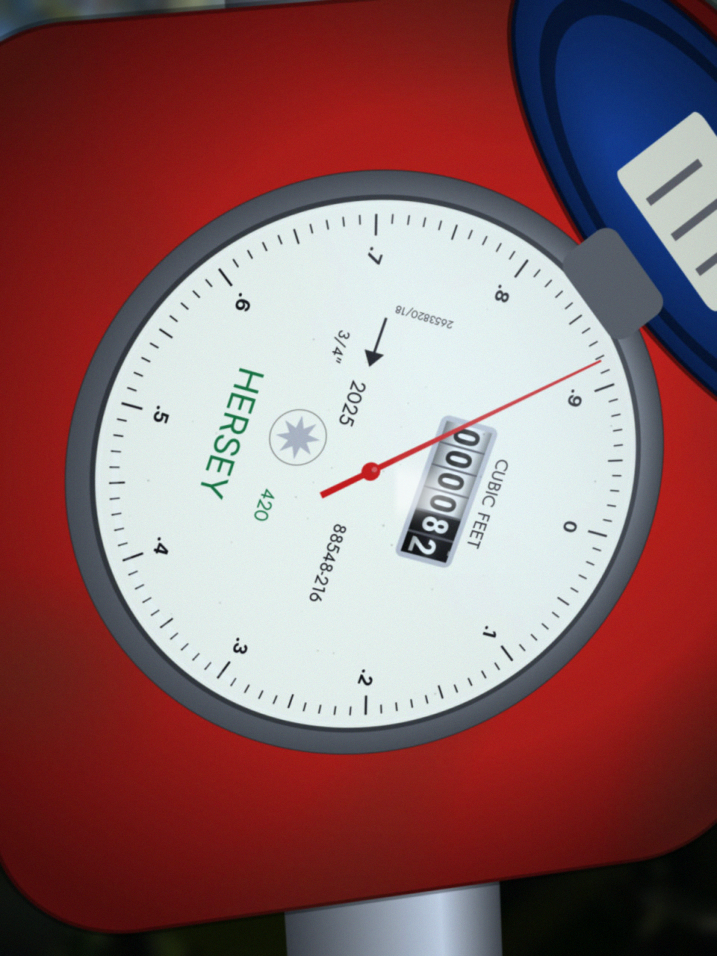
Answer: 81.88 ft³
